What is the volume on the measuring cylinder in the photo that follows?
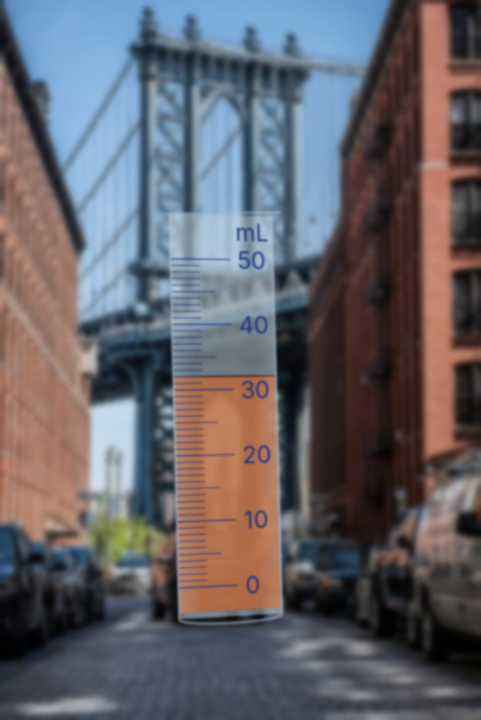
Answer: 32 mL
